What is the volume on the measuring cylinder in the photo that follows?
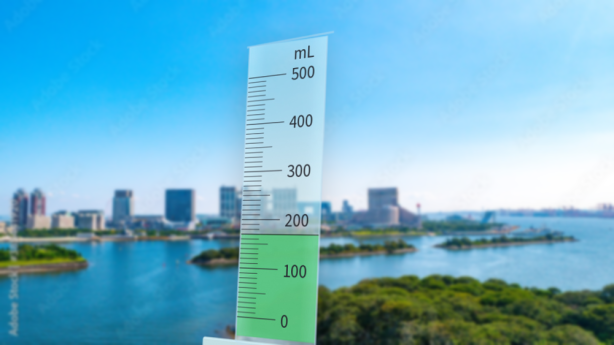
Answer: 170 mL
